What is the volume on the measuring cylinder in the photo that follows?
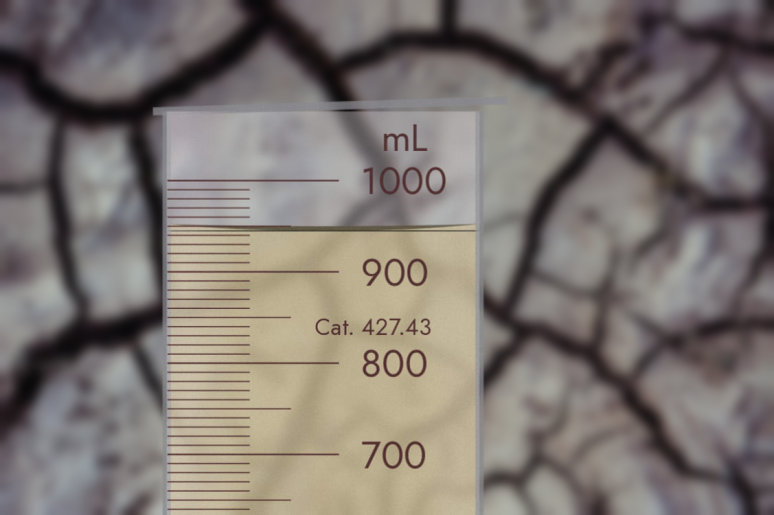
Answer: 945 mL
